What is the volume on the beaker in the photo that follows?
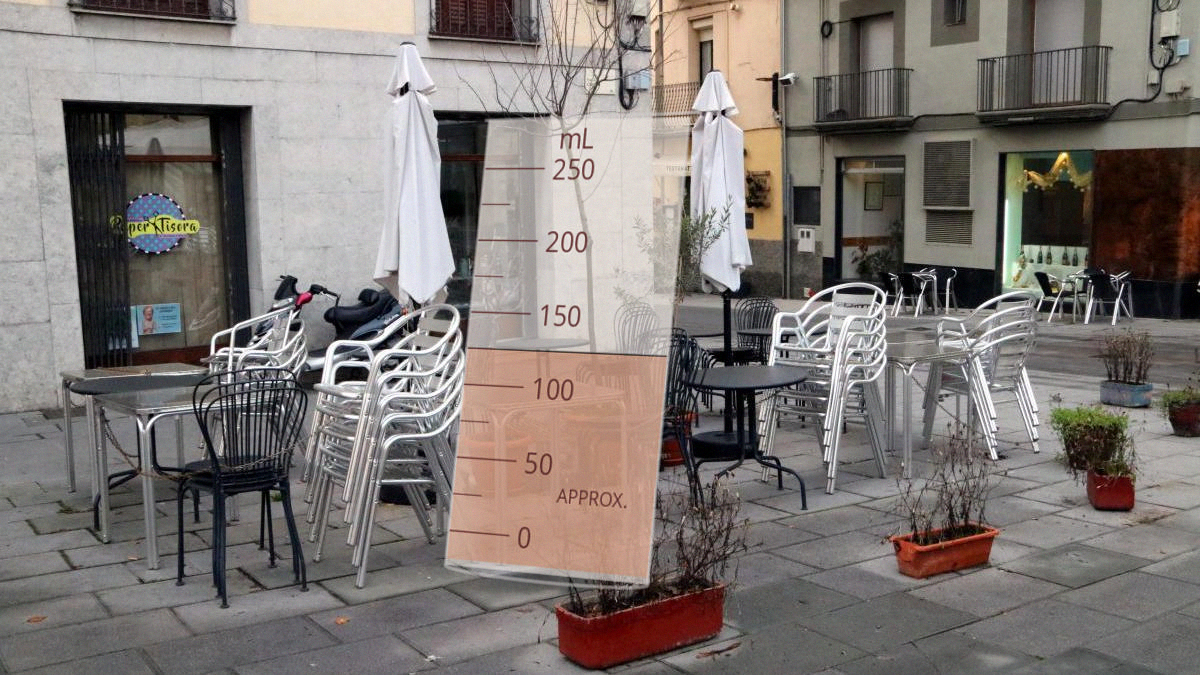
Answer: 125 mL
